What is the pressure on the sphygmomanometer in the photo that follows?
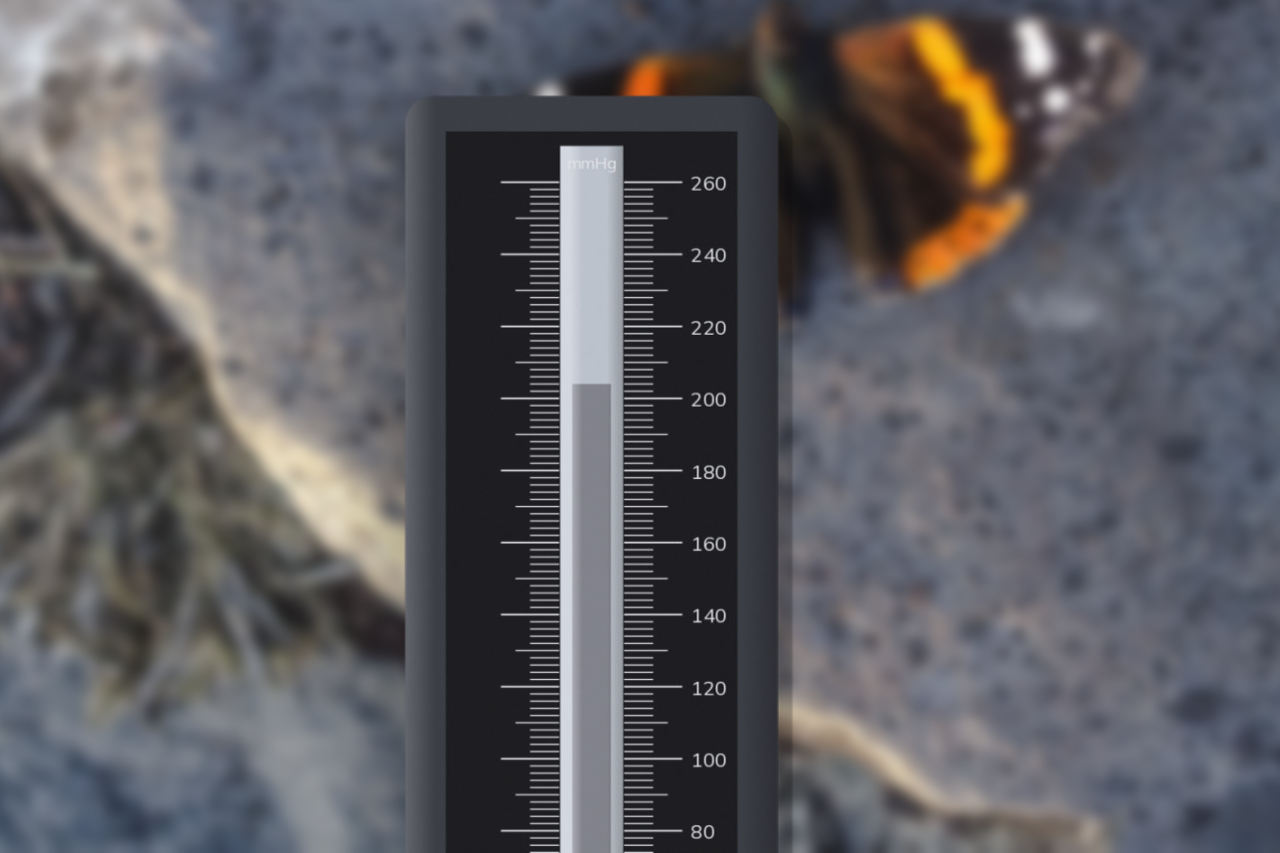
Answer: 204 mmHg
